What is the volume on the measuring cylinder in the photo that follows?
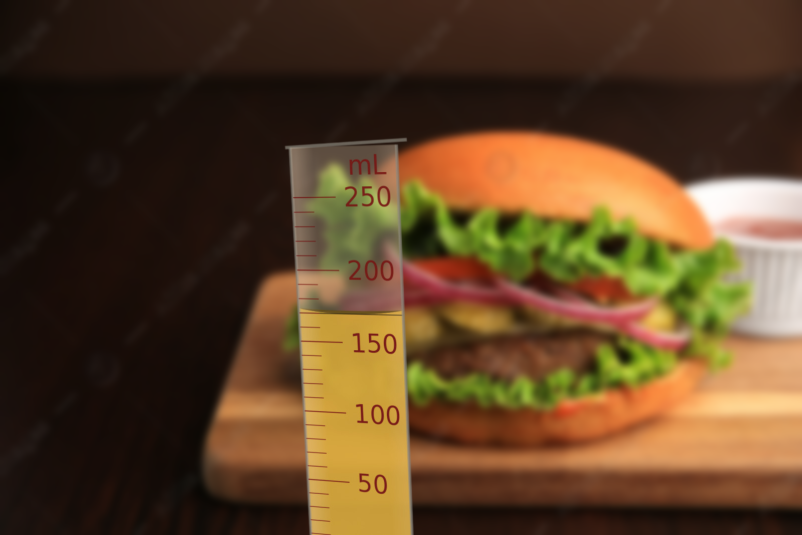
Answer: 170 mL
